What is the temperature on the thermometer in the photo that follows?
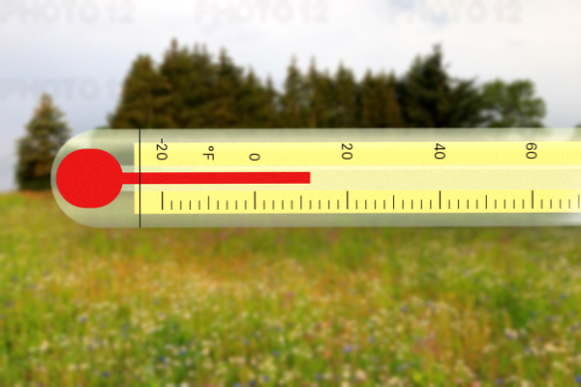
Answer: 12 °F
